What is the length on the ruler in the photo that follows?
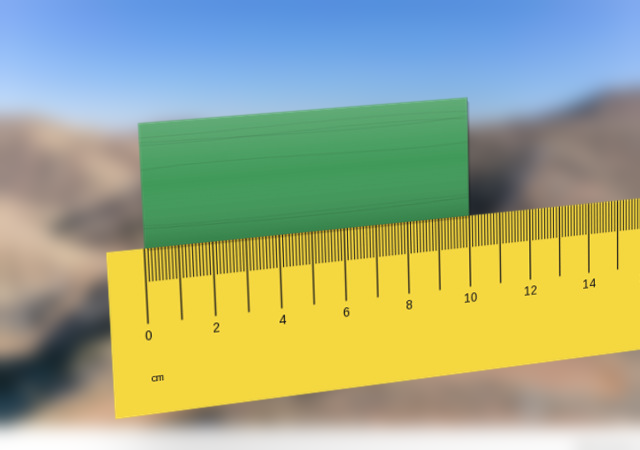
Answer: 10 cm
